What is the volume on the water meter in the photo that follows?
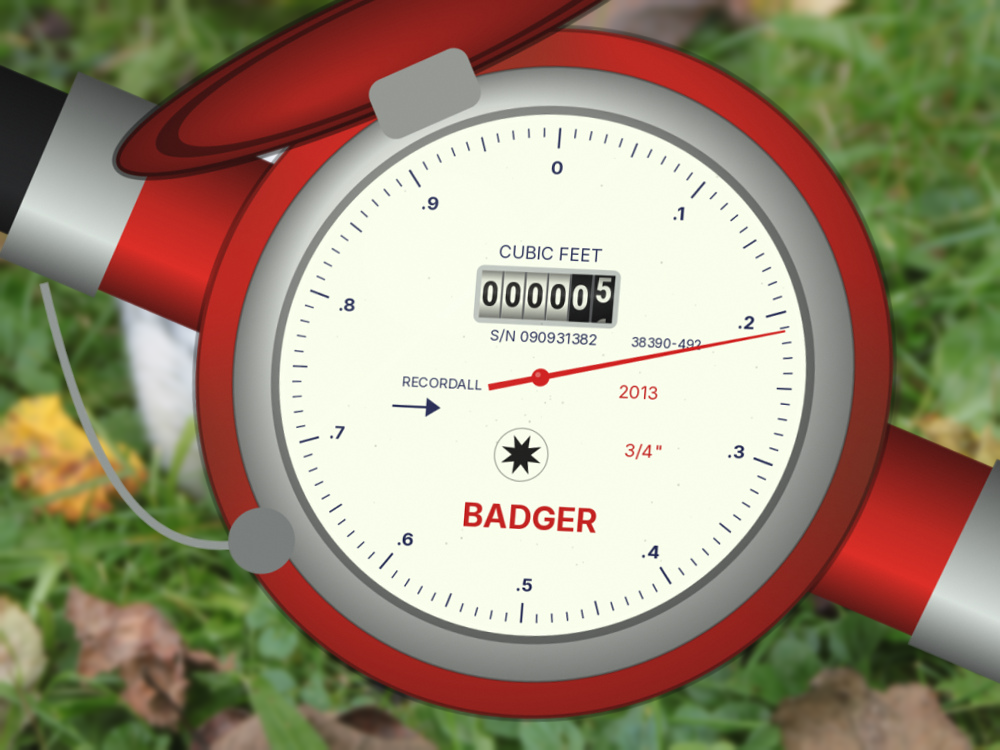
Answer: 5.21 ft³
